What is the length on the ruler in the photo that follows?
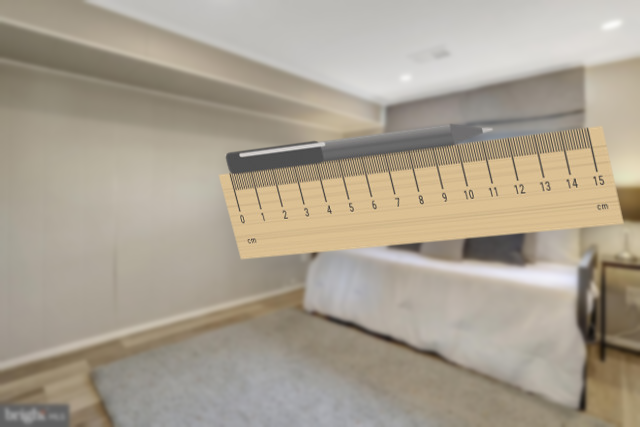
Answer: 11.5 cm
